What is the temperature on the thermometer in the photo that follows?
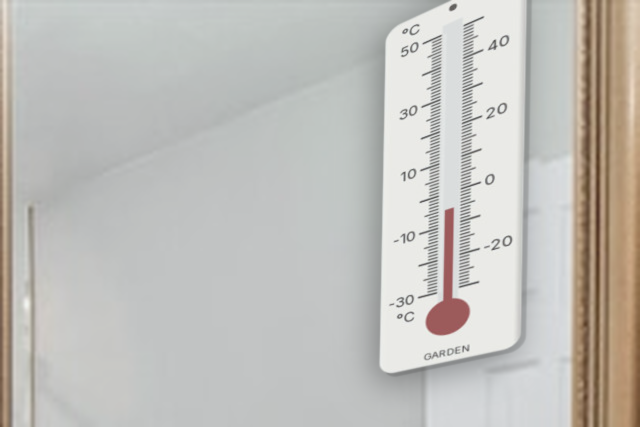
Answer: -5 °C
